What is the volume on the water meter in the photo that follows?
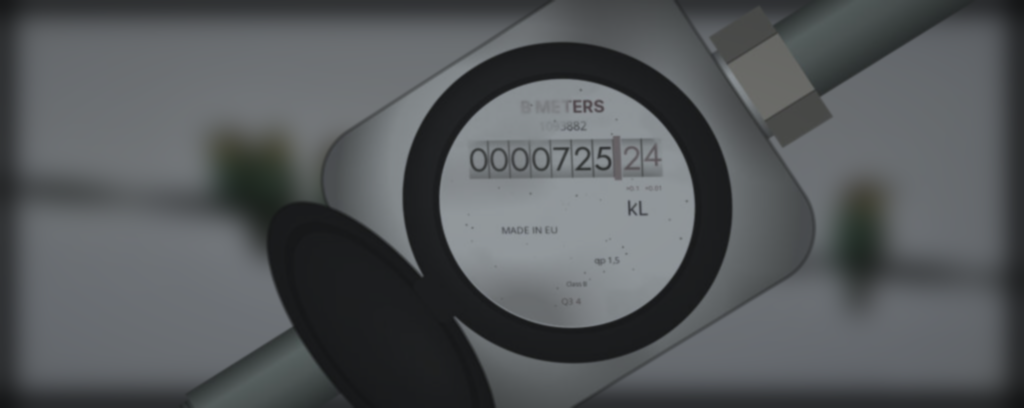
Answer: 725.24 kL
